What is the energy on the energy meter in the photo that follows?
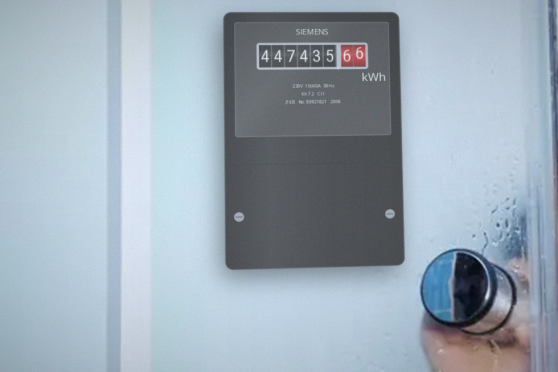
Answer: 447435.66 kWh
